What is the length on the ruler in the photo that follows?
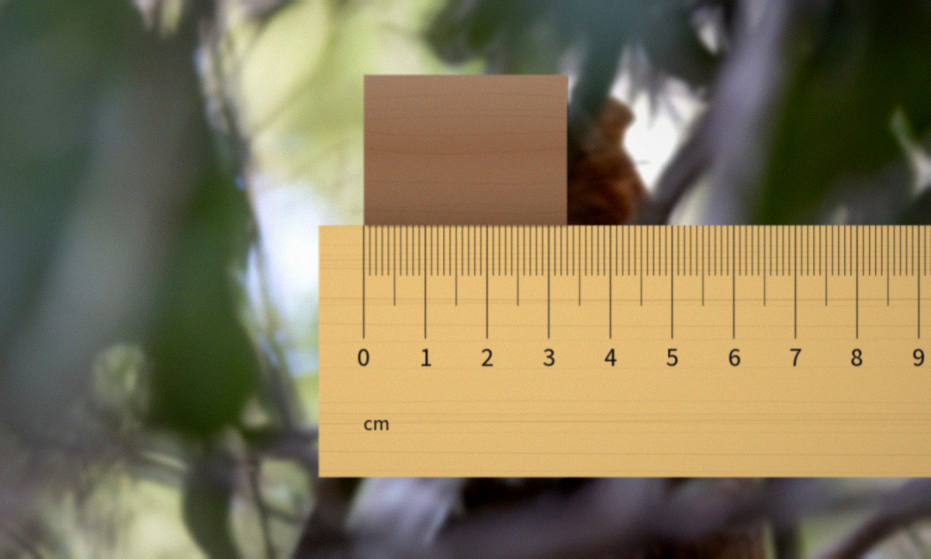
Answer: 3.3 cm
